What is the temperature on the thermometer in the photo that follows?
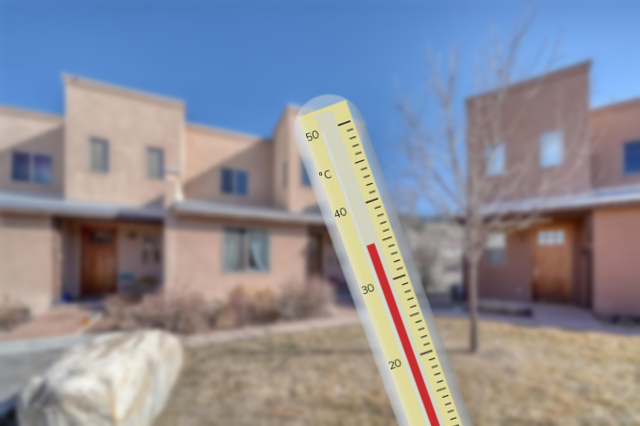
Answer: 35 °C
